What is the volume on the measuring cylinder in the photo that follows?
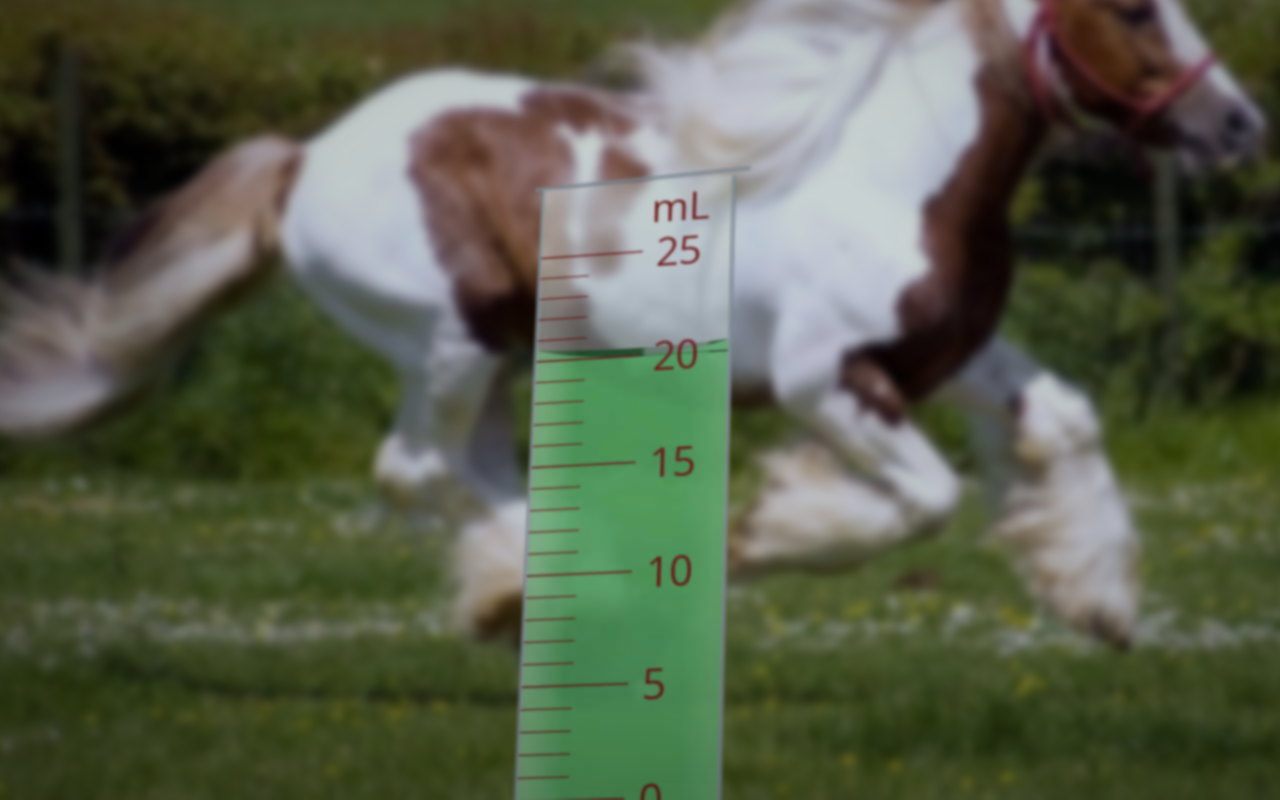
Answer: 20 mL
